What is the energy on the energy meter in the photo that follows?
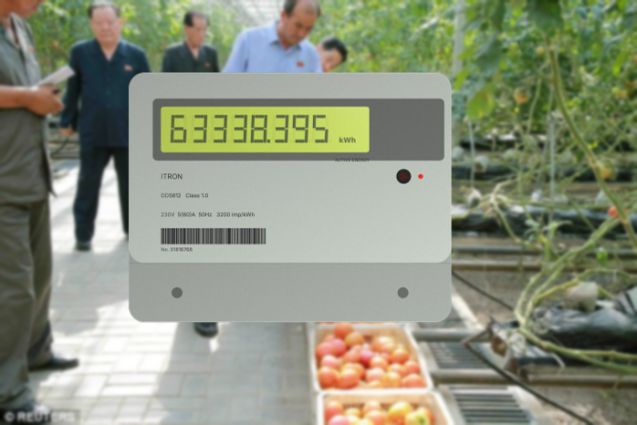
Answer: 63338.395 kWh
